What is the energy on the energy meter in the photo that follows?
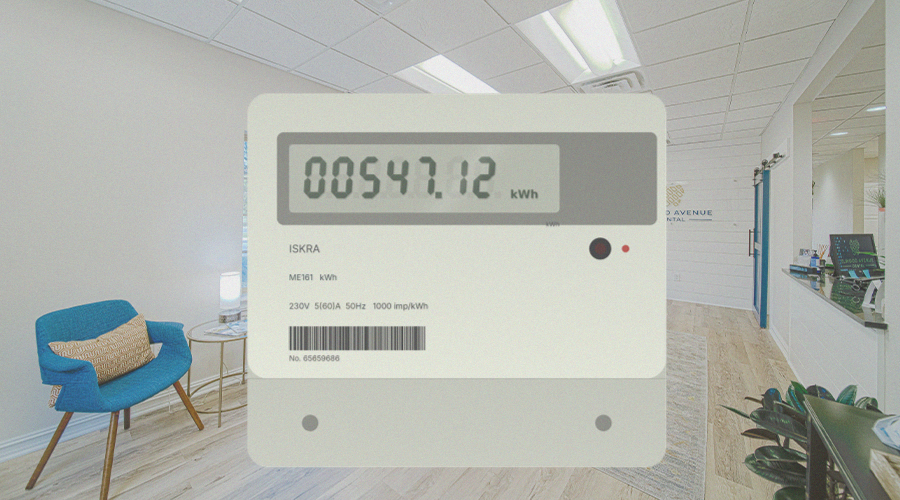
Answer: 547.12 kWh
